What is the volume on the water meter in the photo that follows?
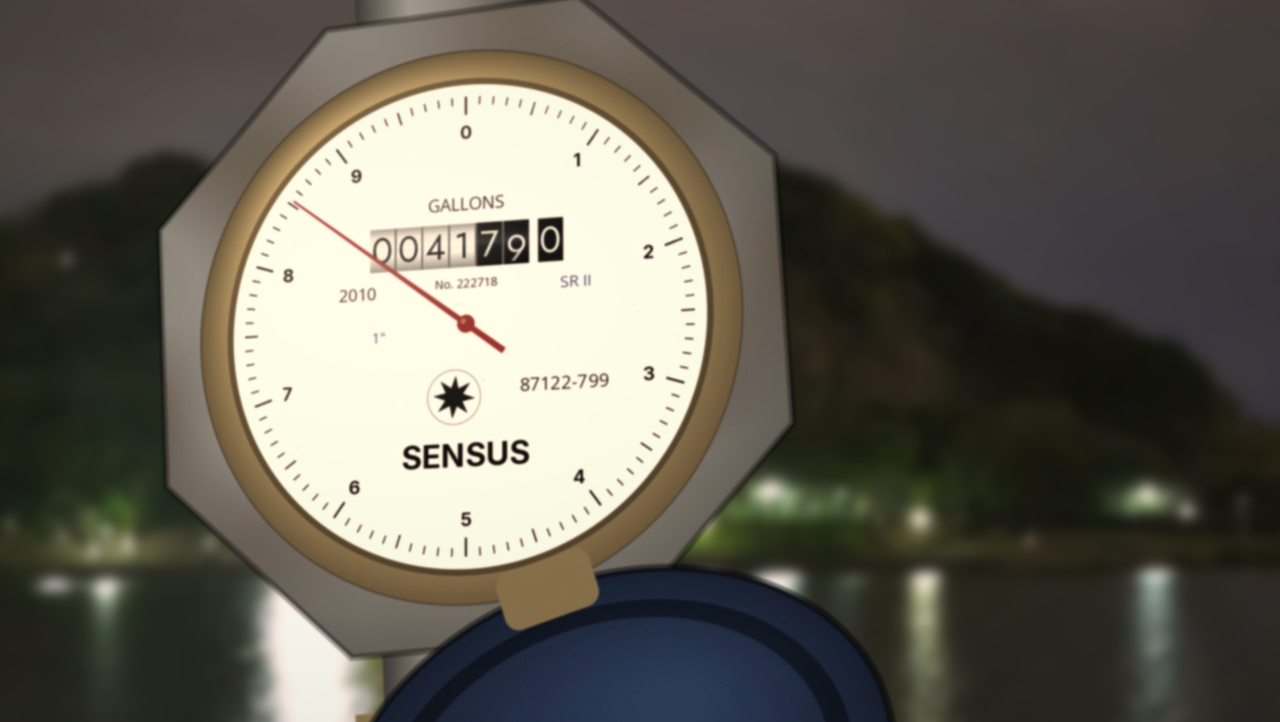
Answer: 41788.5 gal
